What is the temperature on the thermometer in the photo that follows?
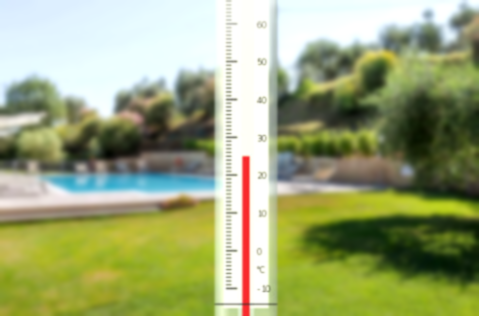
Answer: 25 °C
